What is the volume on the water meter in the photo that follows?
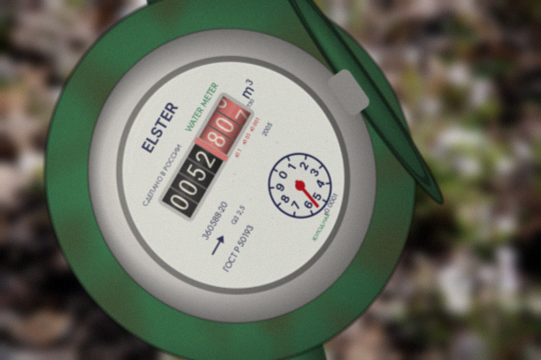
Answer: 52.8065 m³
